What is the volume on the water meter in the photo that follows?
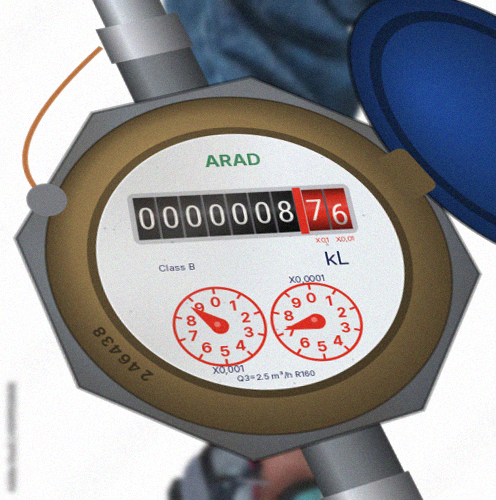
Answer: 8.7587 kL
